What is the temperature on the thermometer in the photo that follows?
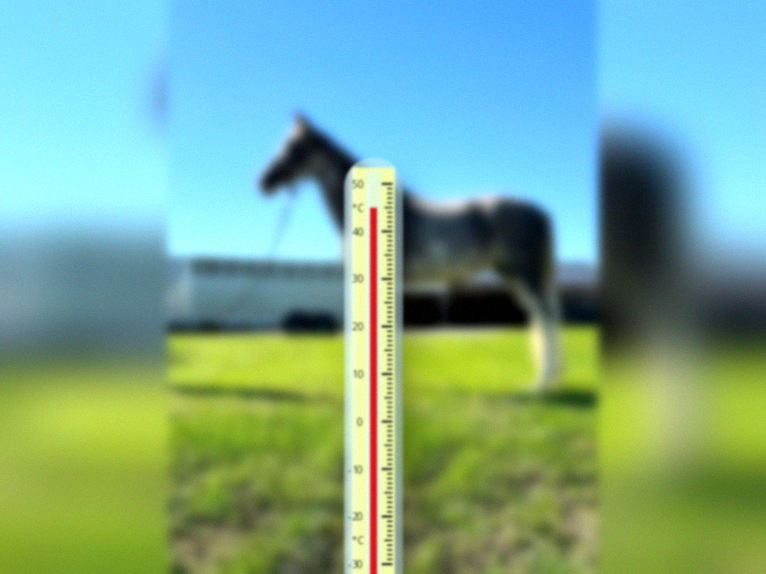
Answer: 45 °C
